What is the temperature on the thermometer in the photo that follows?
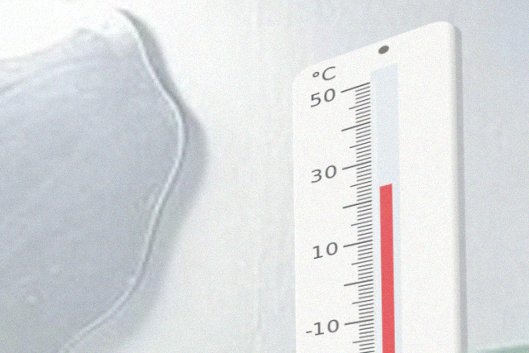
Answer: 23 °C
